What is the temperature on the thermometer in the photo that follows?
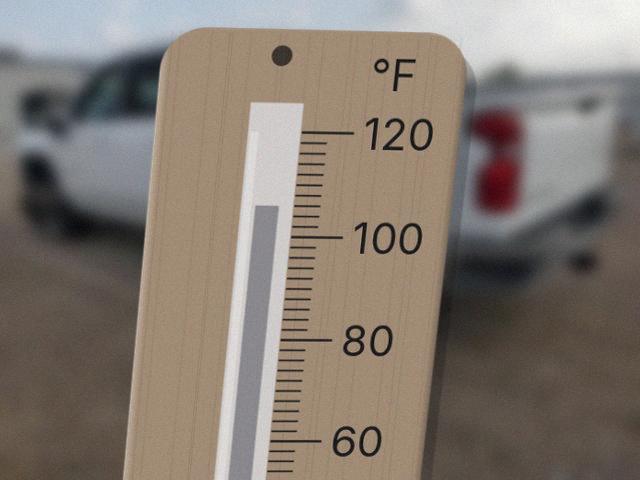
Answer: 106 °F
